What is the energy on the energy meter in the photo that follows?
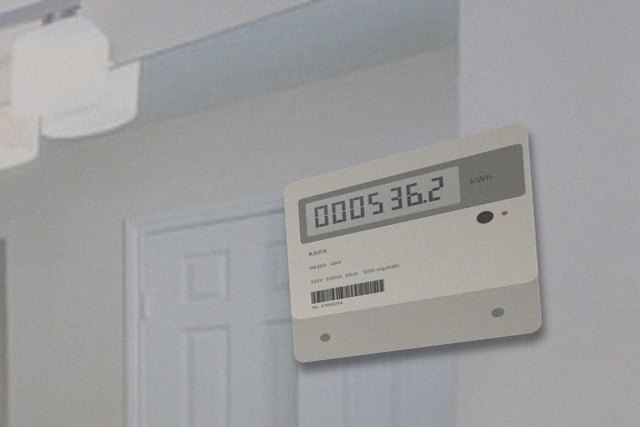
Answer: 536.2 kWh
